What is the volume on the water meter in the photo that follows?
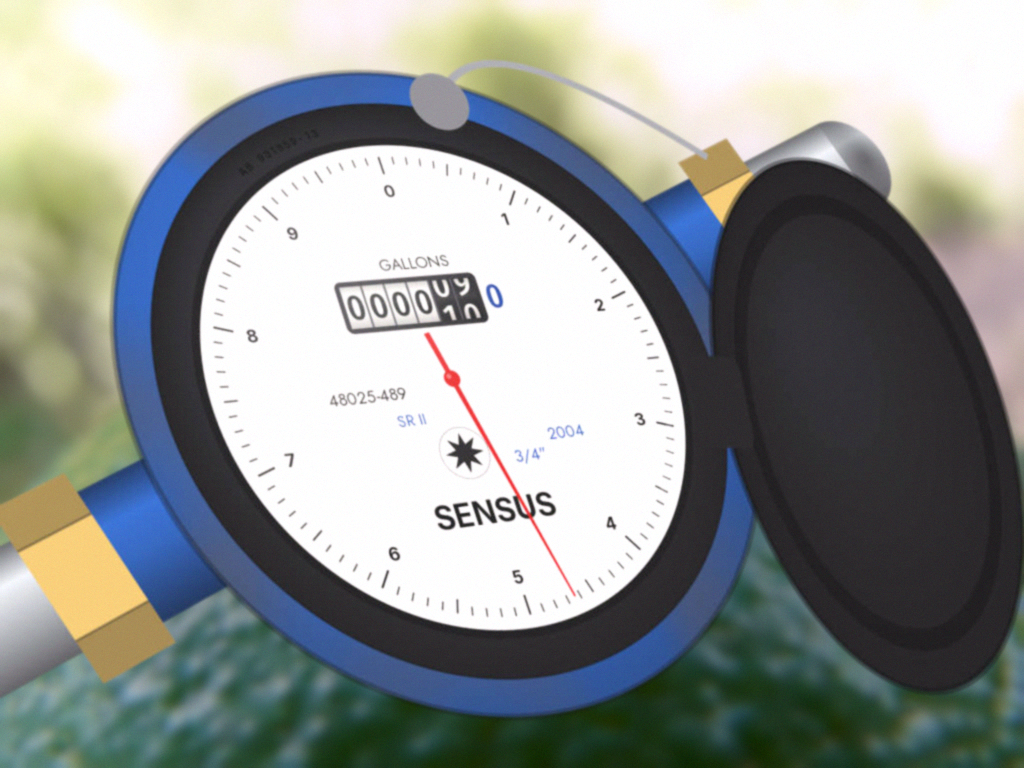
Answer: 94.6 gal
